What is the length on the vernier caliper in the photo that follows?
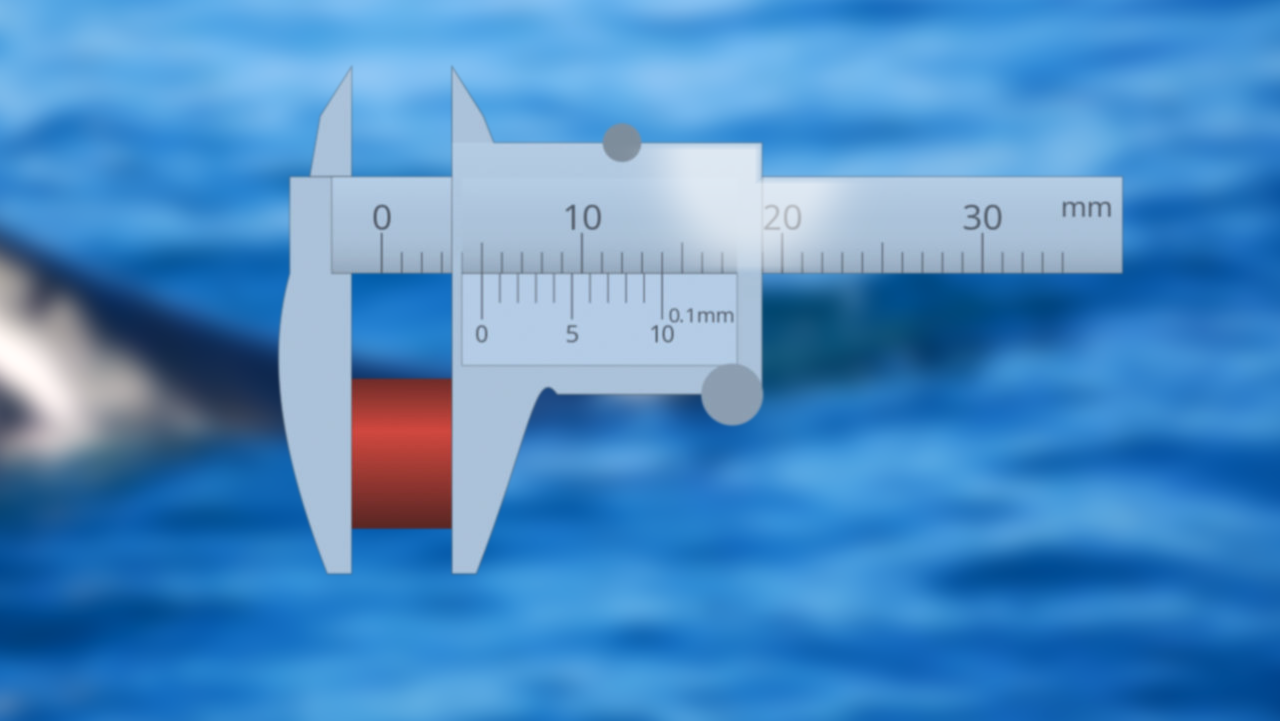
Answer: 5.0 mm
